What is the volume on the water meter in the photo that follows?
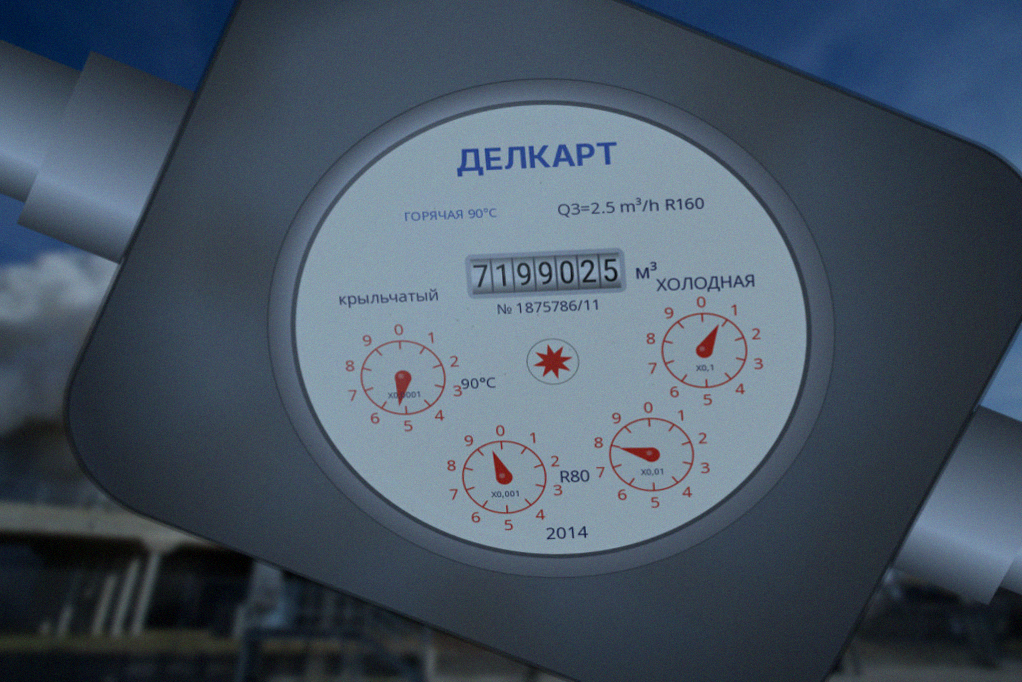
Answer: 7199025.0795 m³
